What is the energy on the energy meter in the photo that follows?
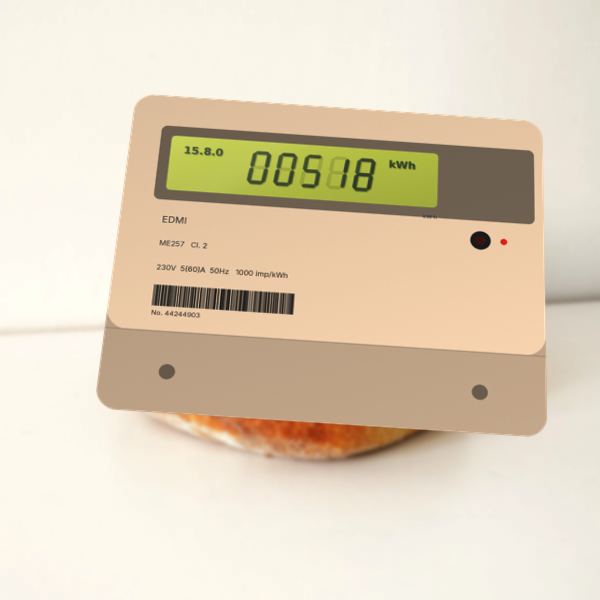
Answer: 518 kWh
